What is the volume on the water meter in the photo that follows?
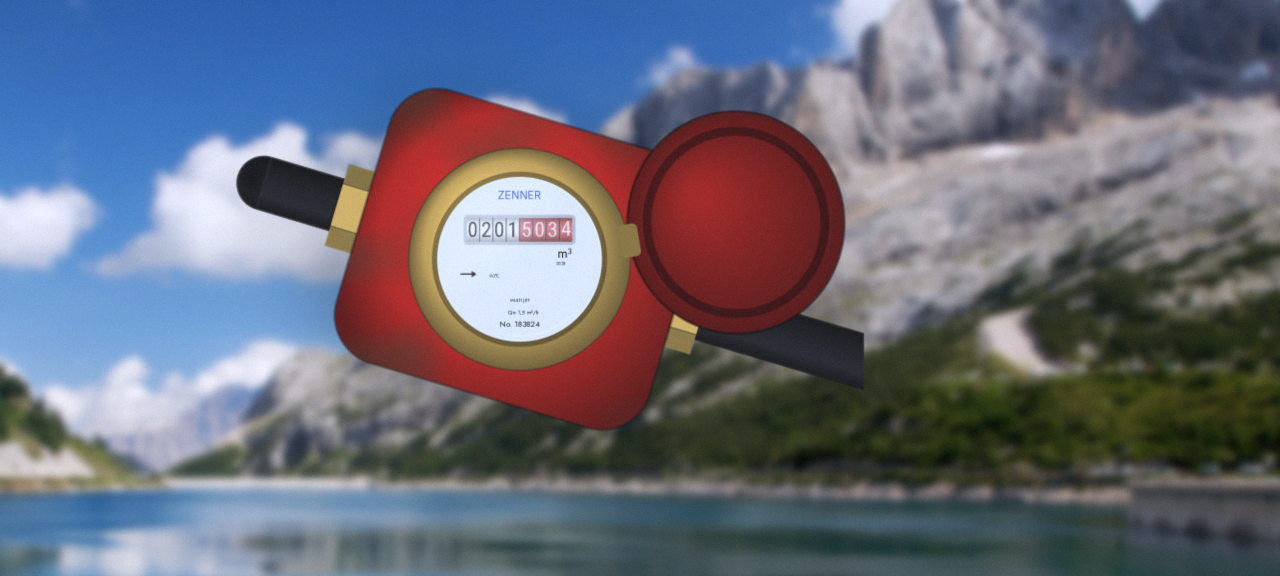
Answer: 201.5034 m³
